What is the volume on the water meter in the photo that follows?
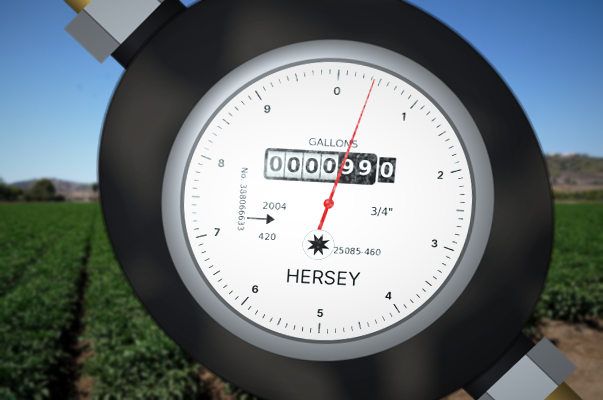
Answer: 990.4 gal
